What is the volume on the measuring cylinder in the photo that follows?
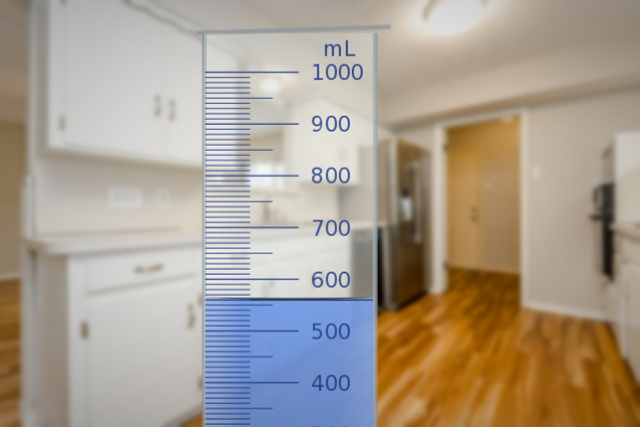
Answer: 560 mL
